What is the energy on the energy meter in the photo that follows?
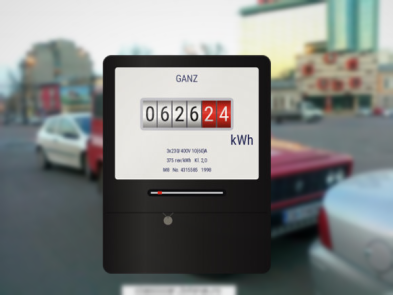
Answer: 626.24 kWh
